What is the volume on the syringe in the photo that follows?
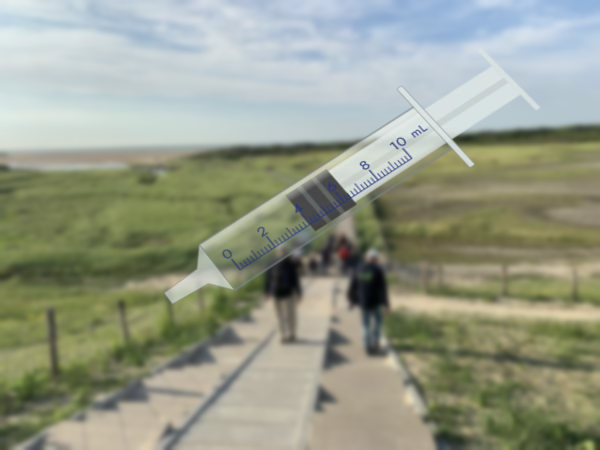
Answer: 4 mL
